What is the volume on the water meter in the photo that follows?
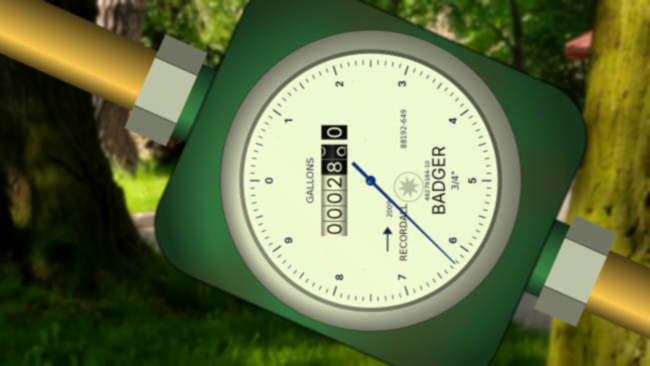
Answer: 2886.2 gal
